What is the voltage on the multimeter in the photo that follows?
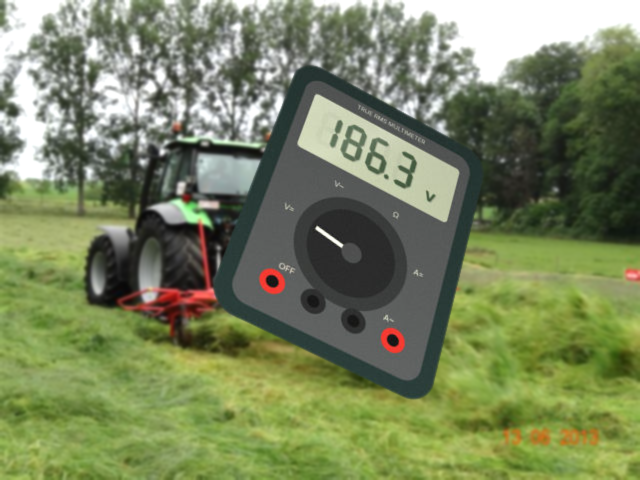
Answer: 186.3 V
